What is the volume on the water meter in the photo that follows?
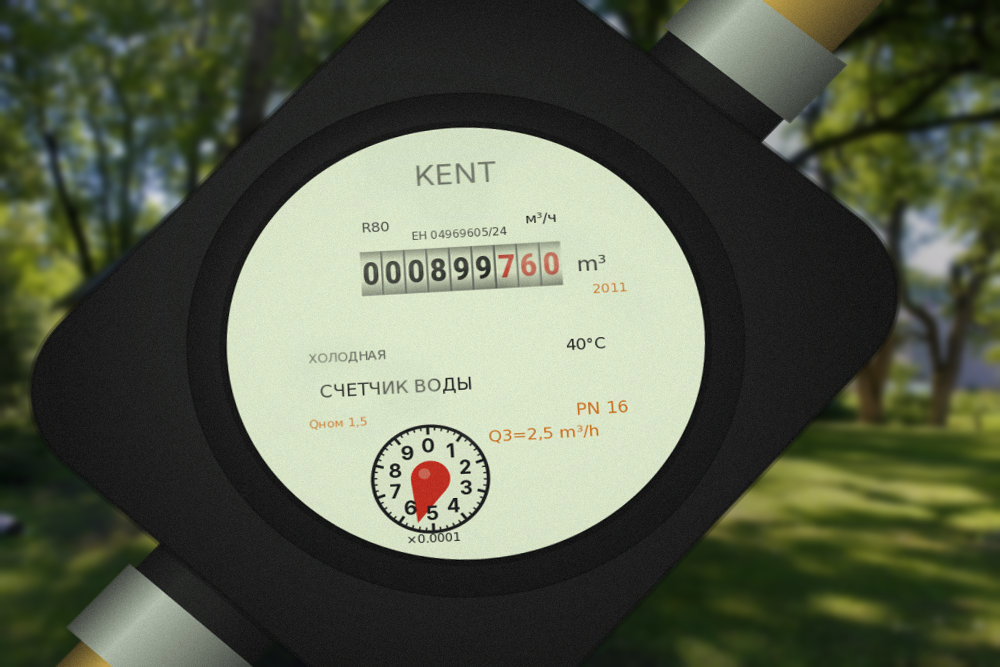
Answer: 899.7605 m³
